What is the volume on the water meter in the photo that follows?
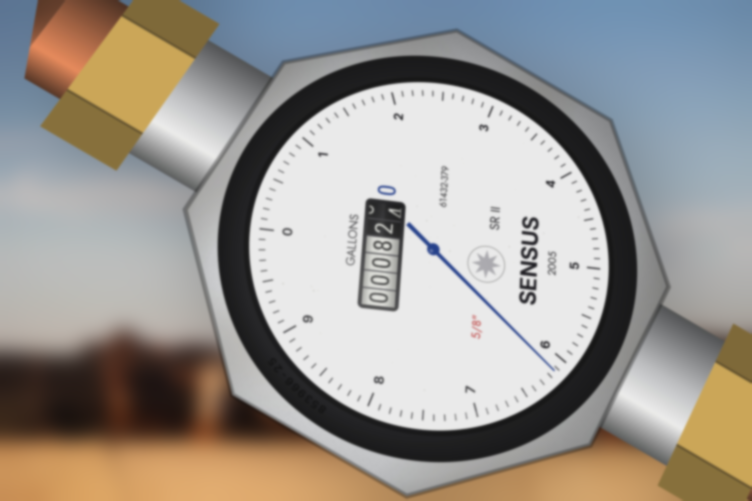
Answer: 8236.1 gal
